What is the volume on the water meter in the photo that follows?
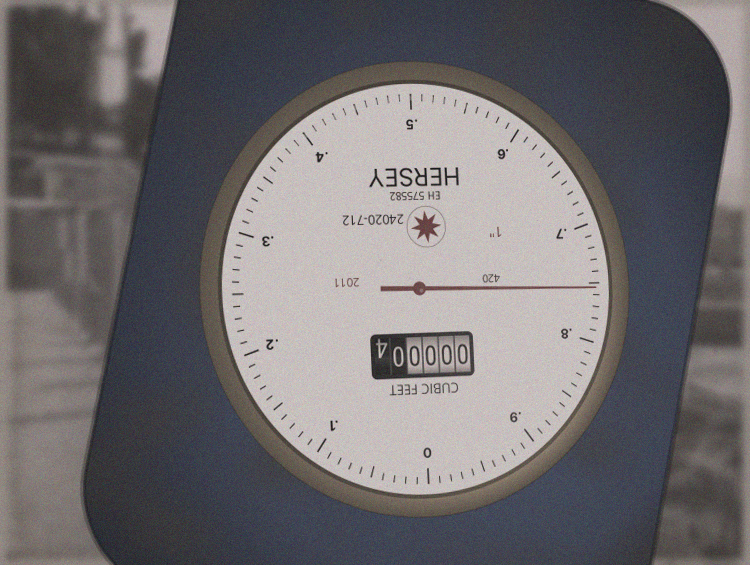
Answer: 3.75 ft³
